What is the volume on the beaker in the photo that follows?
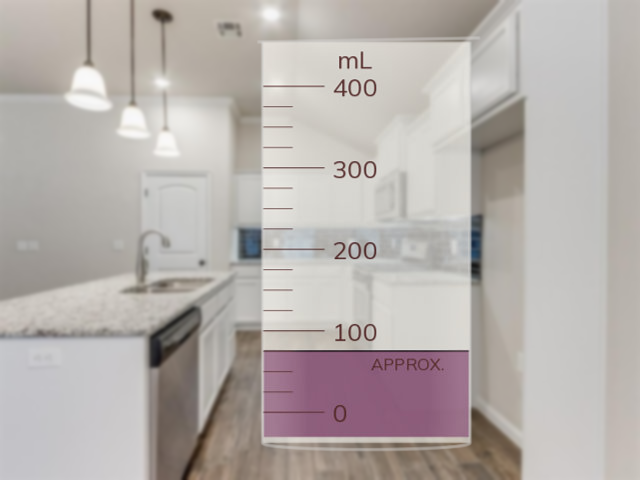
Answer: 75 mL
